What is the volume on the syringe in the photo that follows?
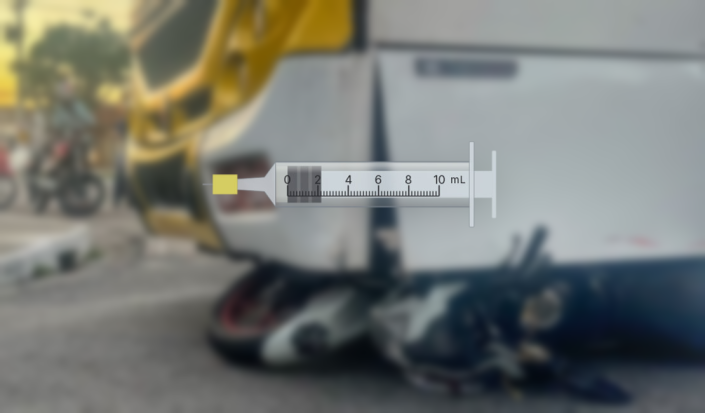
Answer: 0 mL
